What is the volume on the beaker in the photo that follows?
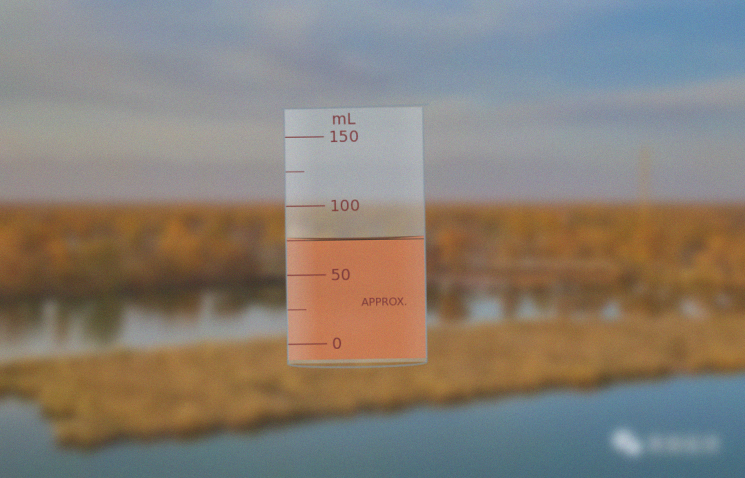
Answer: 75 mL
